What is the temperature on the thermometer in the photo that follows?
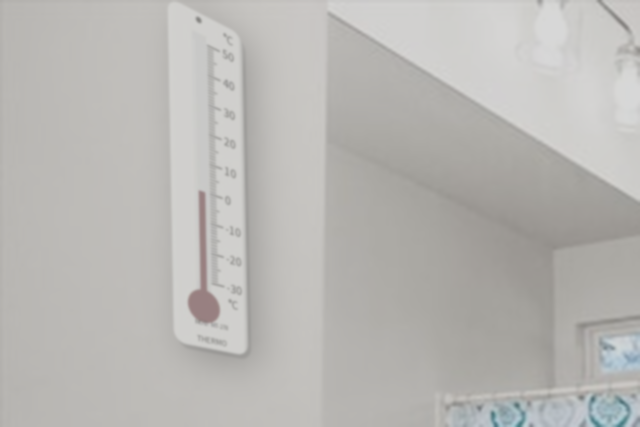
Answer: 0 °C
